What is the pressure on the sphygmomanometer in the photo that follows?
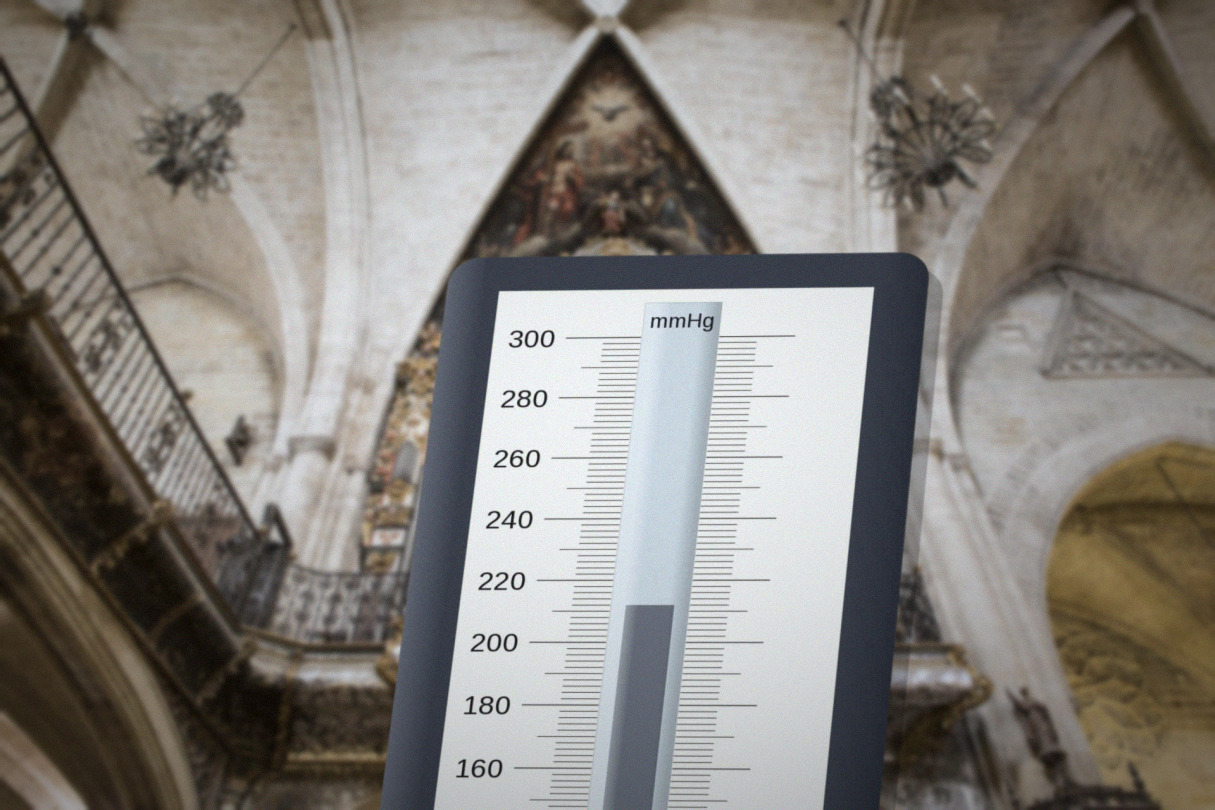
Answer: 212 mmHg
